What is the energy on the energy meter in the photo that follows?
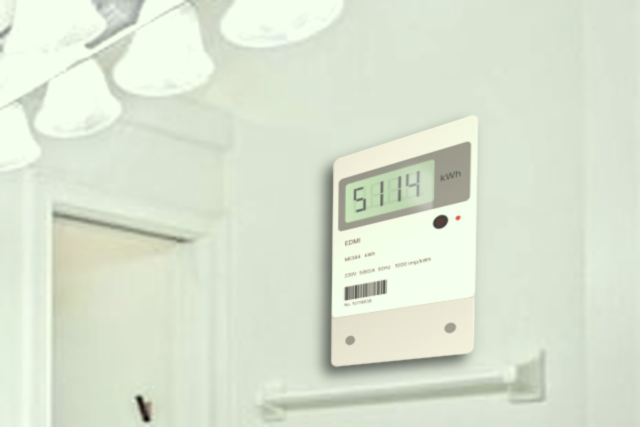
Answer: 5114 kWh
